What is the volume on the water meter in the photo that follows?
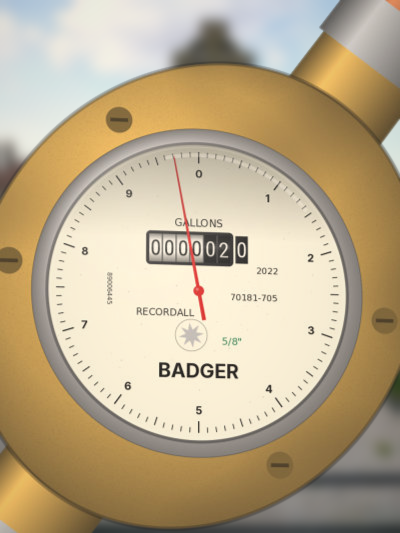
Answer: 19.7 gal
